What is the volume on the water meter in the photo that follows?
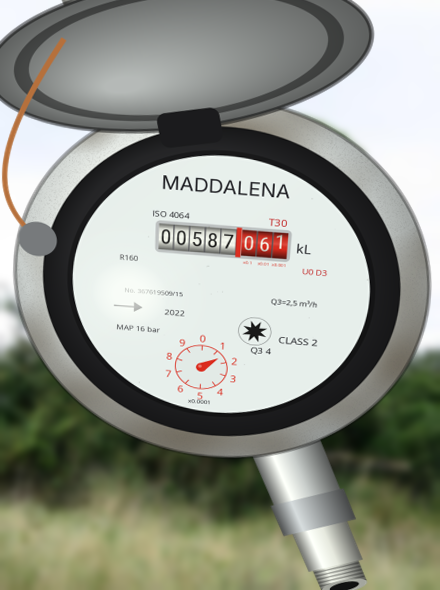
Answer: 587.0611 kL
